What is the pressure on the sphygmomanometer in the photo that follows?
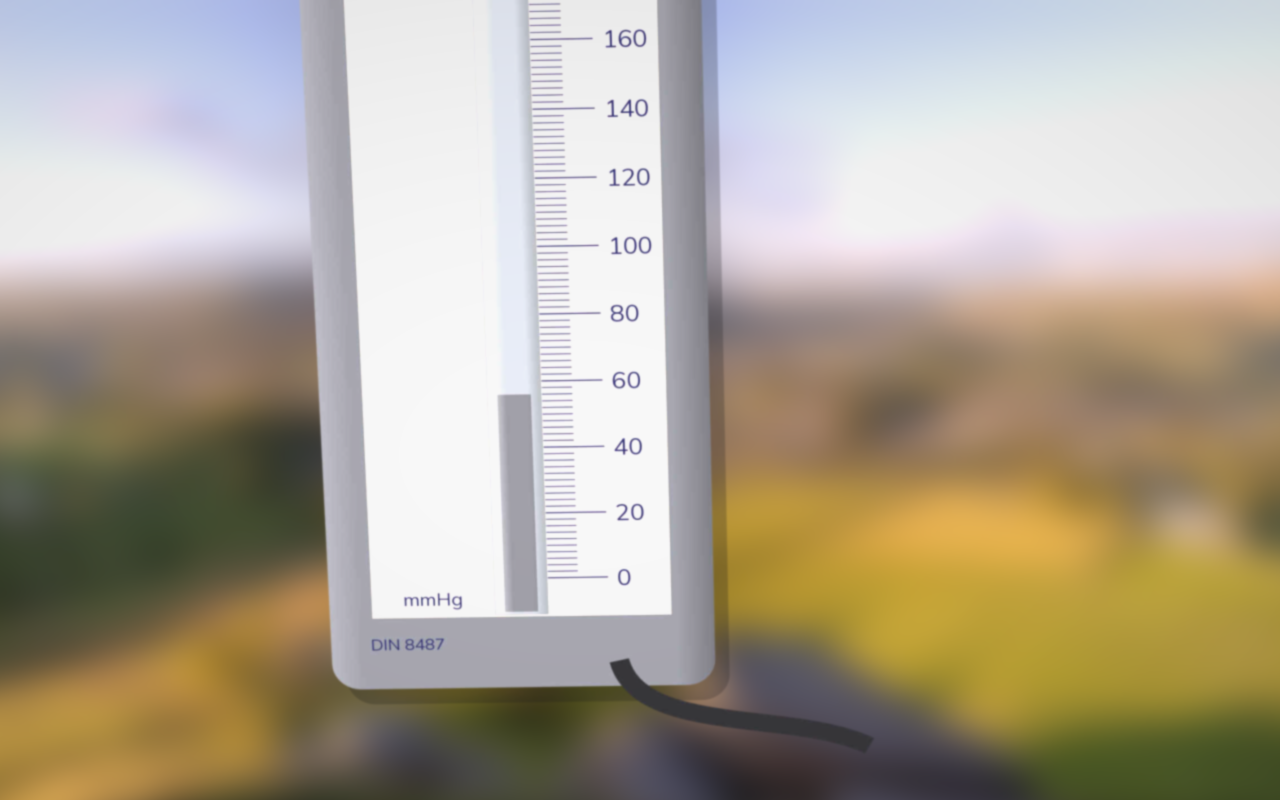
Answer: 56 mmHg
